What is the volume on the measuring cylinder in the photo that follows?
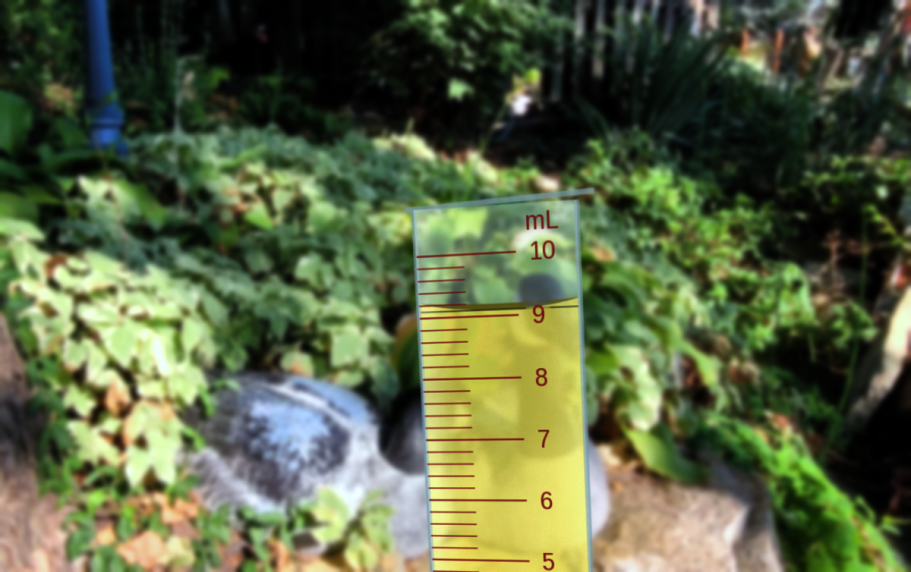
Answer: 9.1 mL
